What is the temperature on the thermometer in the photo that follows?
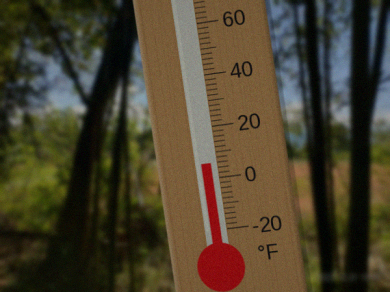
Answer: 6 °F
